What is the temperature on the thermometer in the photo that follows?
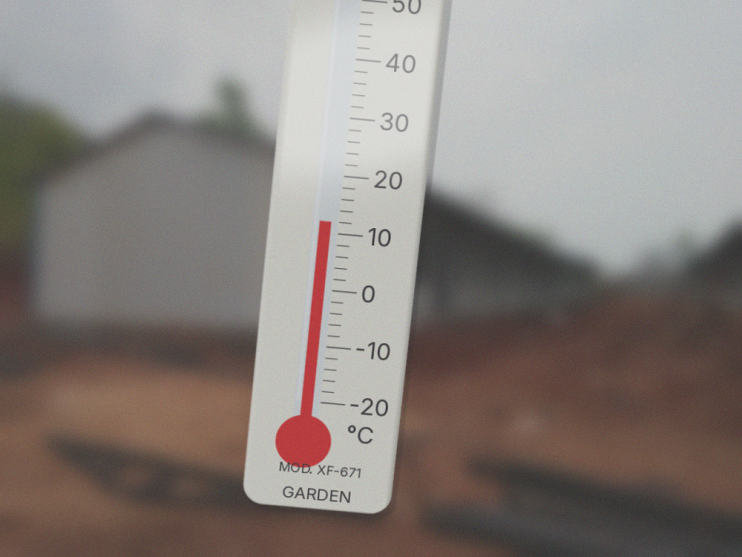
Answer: 12 °C
